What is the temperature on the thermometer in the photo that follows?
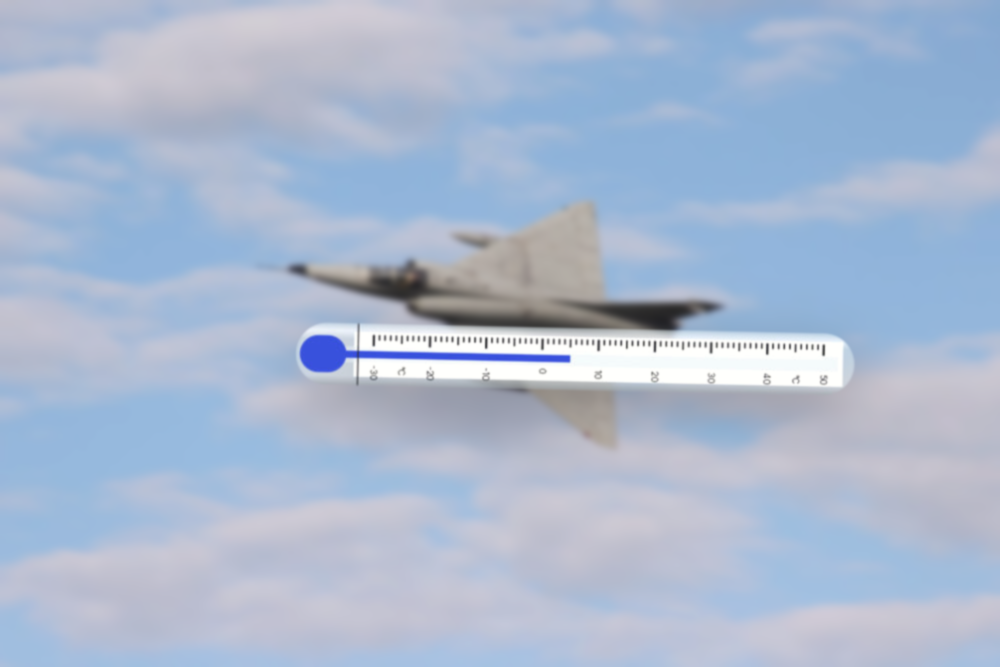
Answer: 5 °C
